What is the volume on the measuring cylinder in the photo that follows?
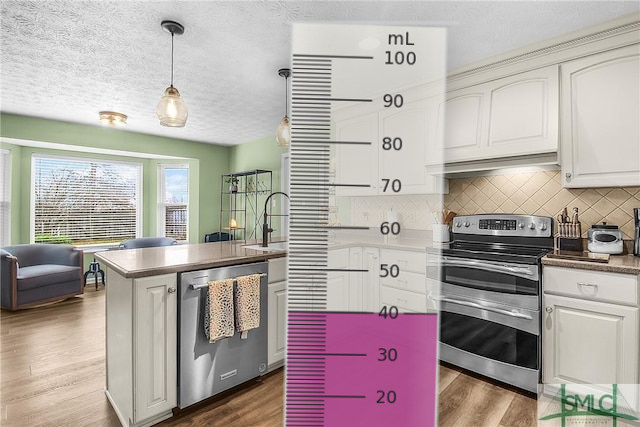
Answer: 40 mL
